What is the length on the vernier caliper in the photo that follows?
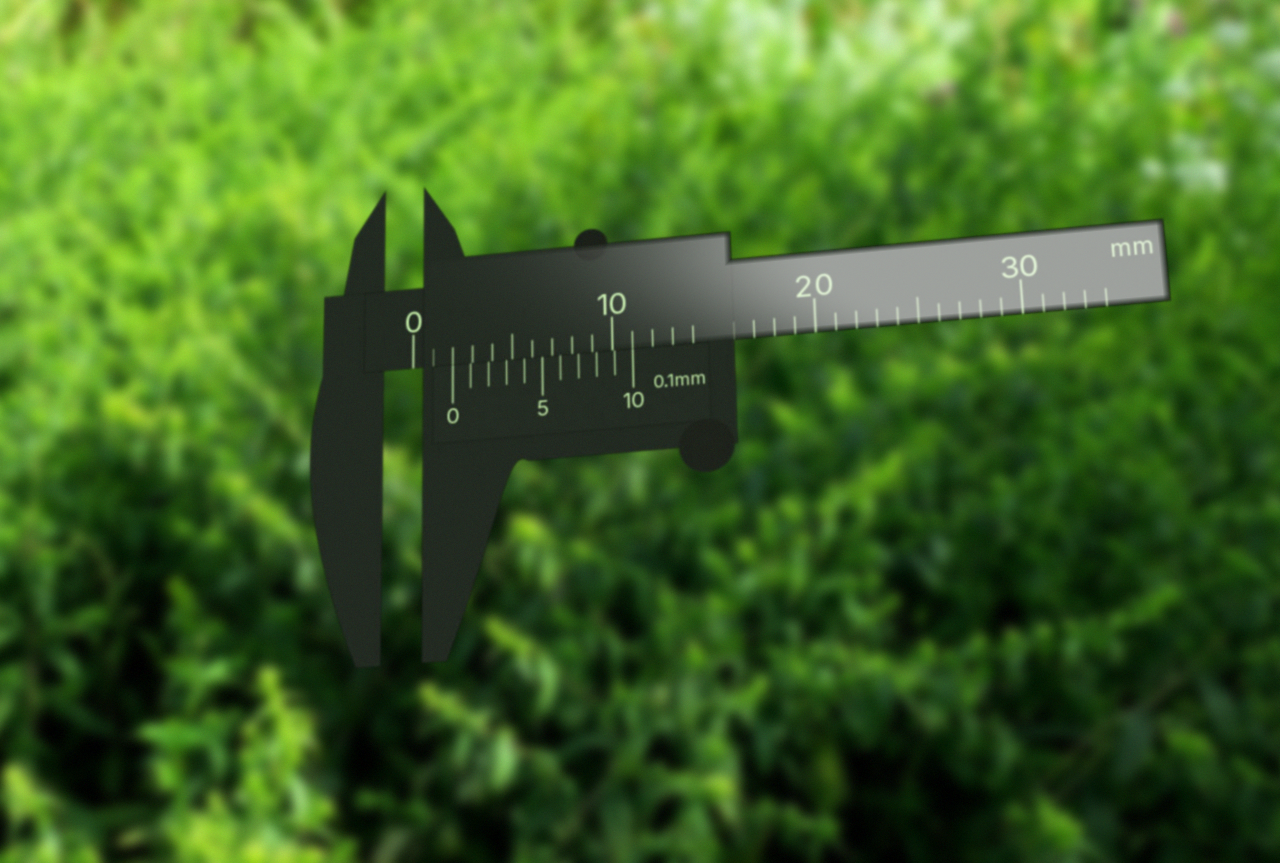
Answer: 2.0 mm
